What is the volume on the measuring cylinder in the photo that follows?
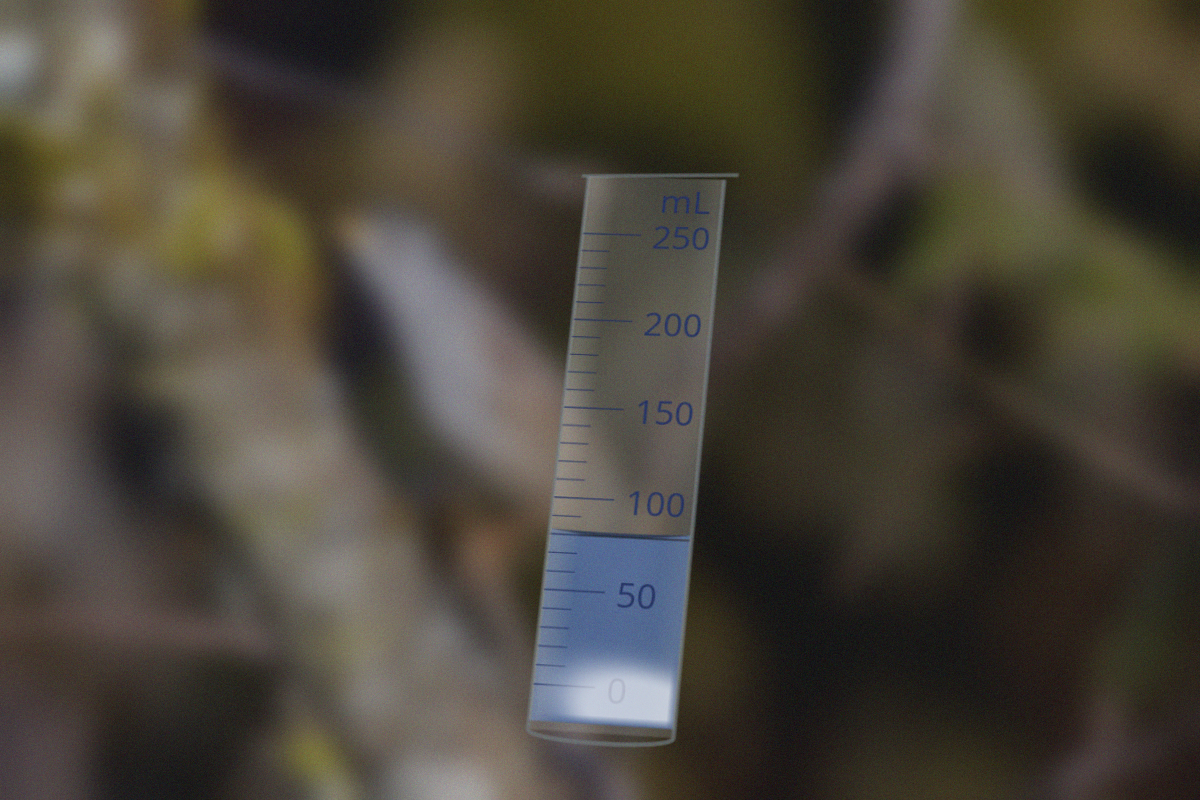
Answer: 80 mL
